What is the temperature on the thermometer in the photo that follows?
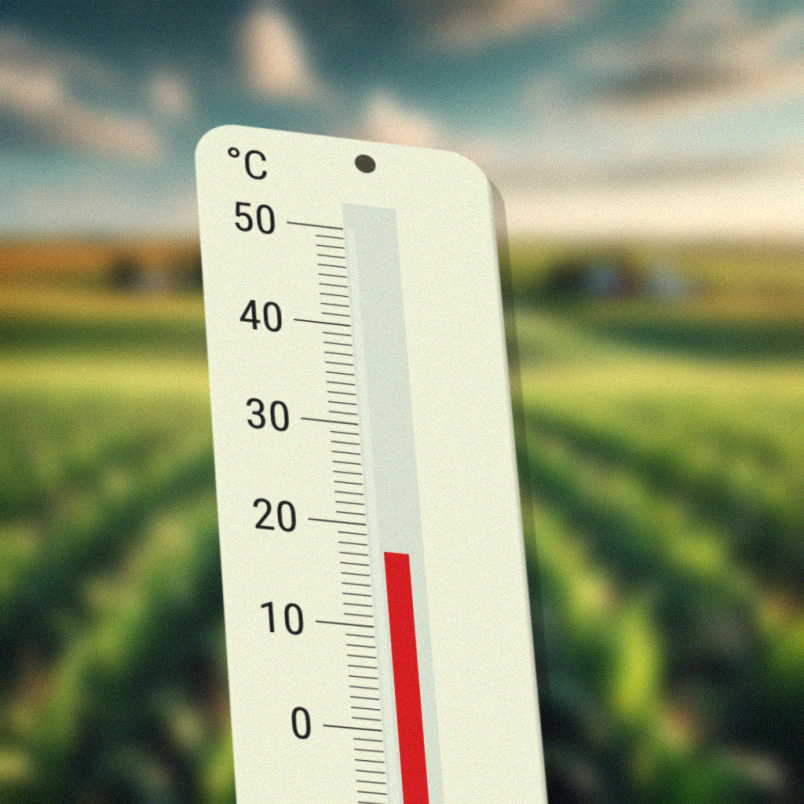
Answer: 17.5 °C
